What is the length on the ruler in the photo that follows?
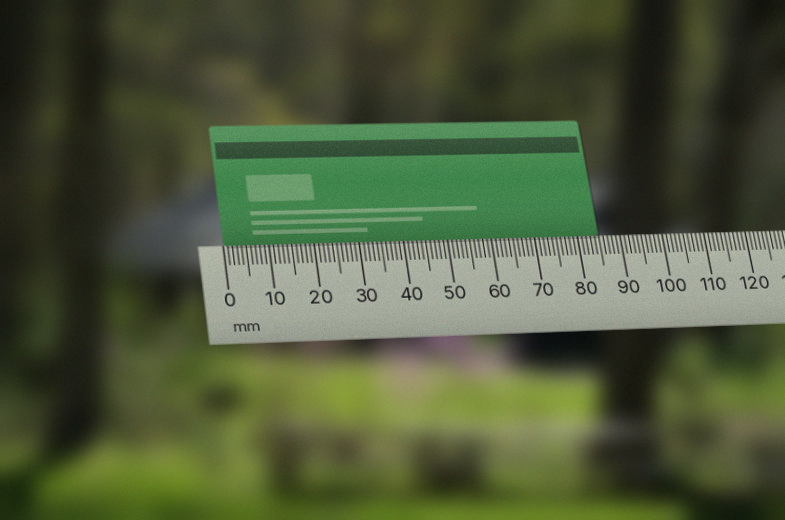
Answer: 85 mm
